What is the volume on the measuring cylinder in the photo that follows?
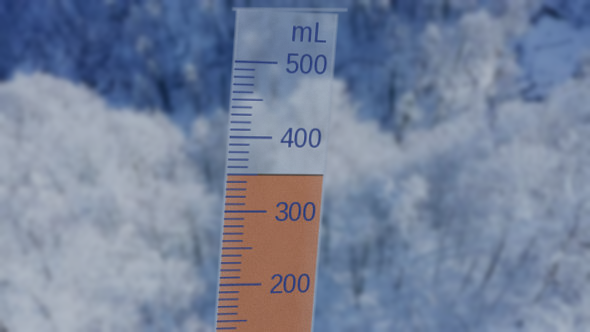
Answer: 350 mL
